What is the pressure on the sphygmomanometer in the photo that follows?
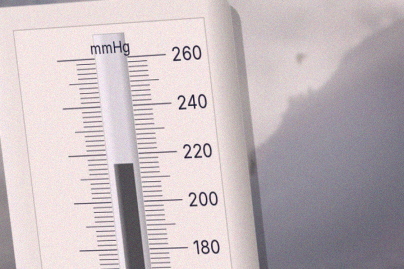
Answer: 216 mmHg
